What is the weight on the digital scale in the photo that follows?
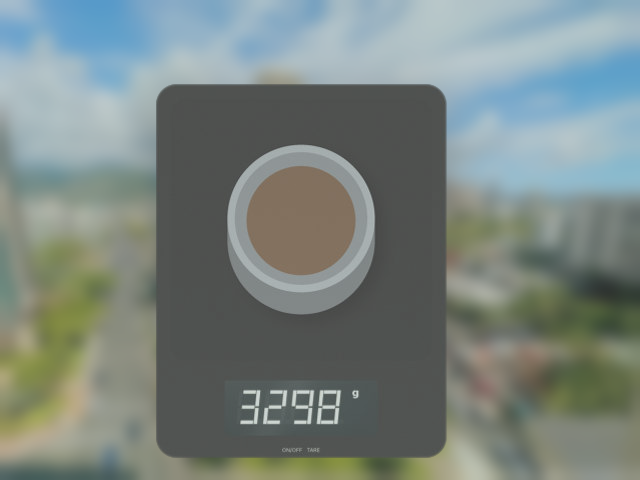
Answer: 3298 g
